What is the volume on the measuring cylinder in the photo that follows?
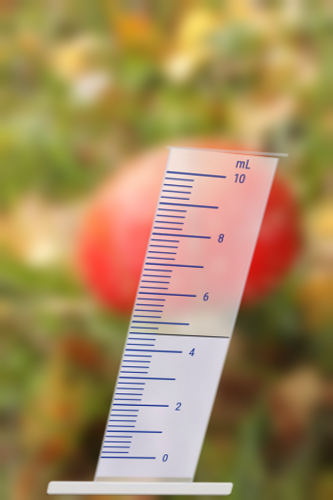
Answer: 4.6 mL
